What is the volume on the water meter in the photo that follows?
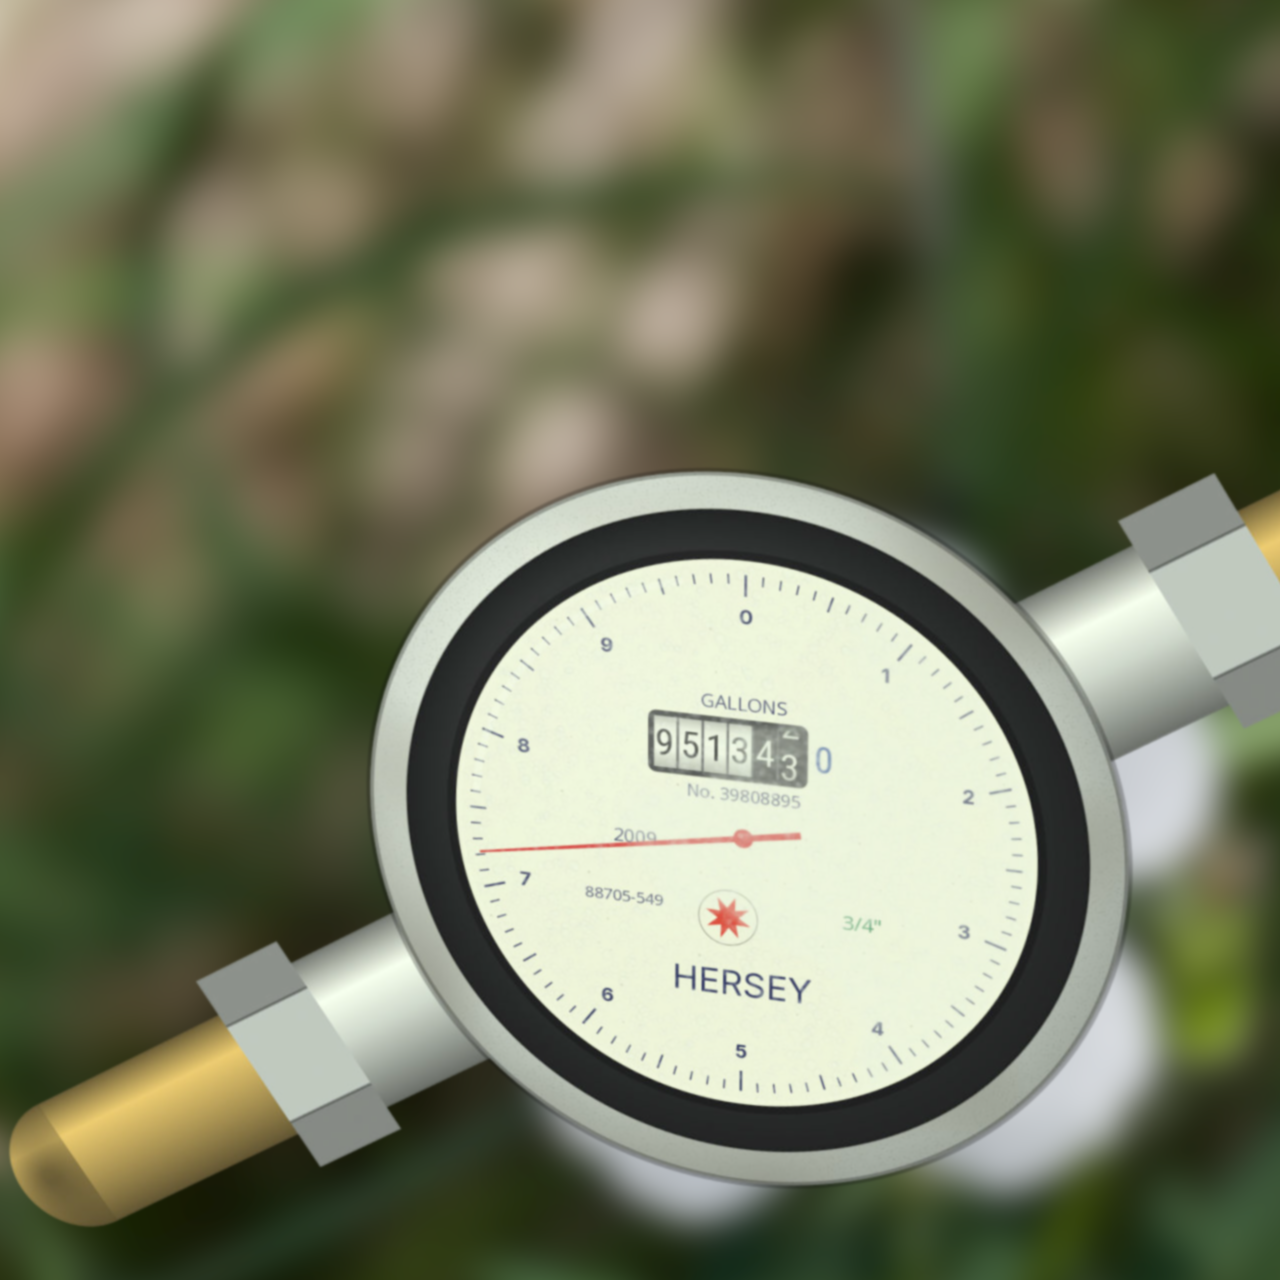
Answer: 9513427.2 gal
